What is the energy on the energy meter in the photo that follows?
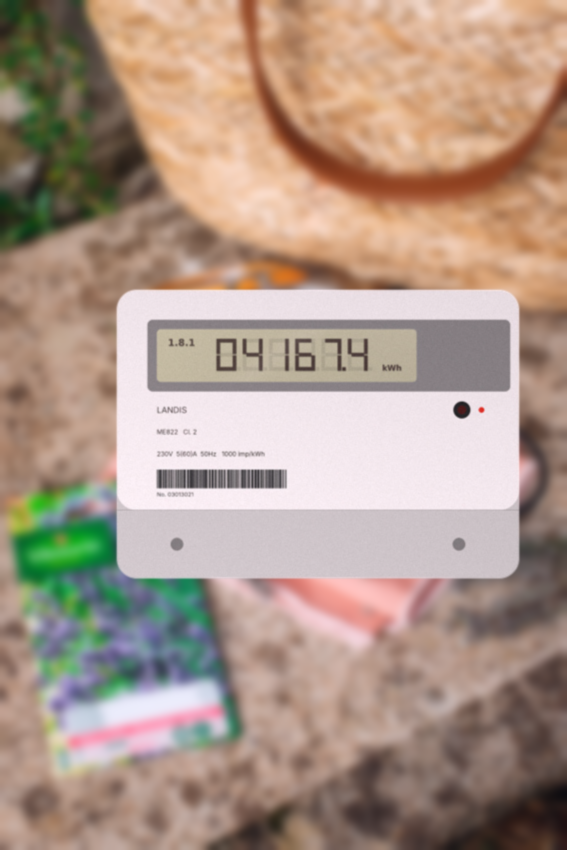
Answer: 4167.4 kWh
